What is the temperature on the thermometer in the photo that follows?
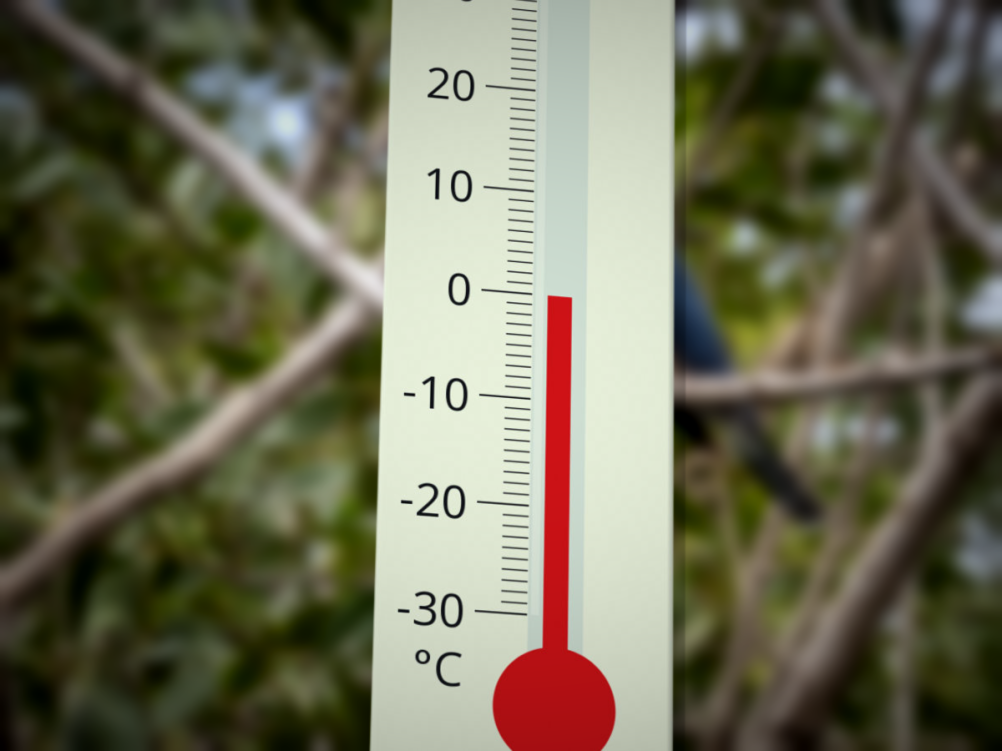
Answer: 0 °C
